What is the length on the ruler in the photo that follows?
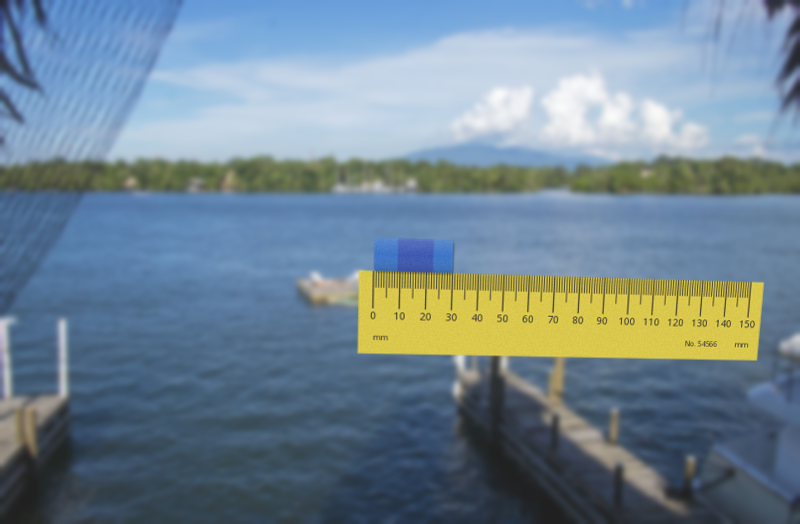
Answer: 30 mm
